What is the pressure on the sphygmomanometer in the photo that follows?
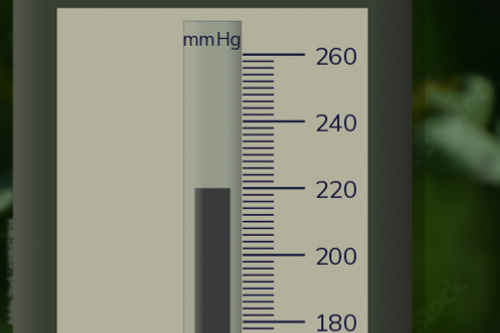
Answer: 220 mmHg
